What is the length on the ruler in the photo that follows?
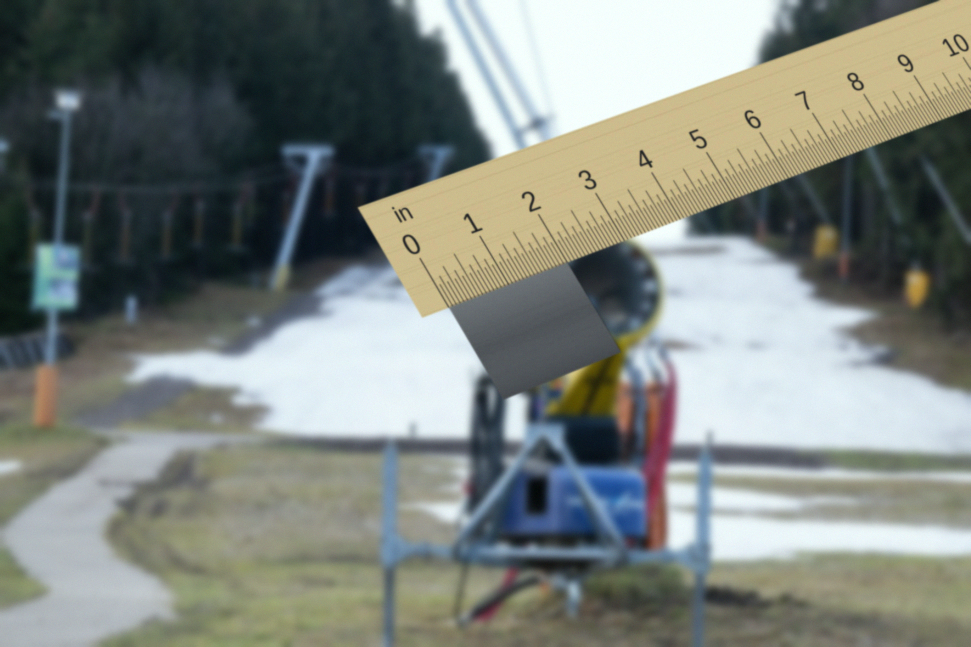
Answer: 2 in
